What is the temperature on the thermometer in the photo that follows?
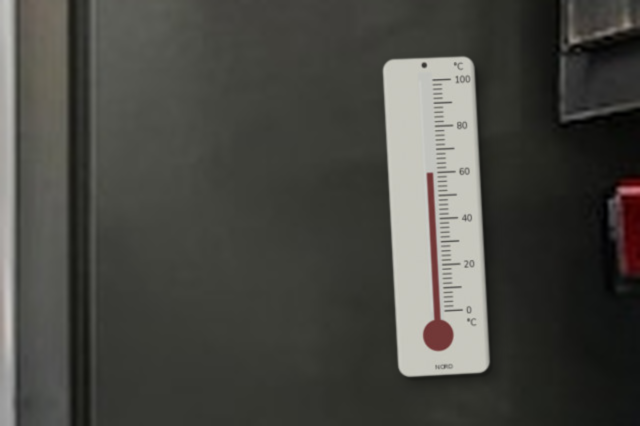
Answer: 60 °C
